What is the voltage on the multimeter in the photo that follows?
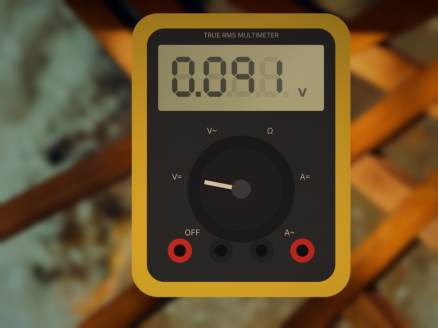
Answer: 0.091 V
